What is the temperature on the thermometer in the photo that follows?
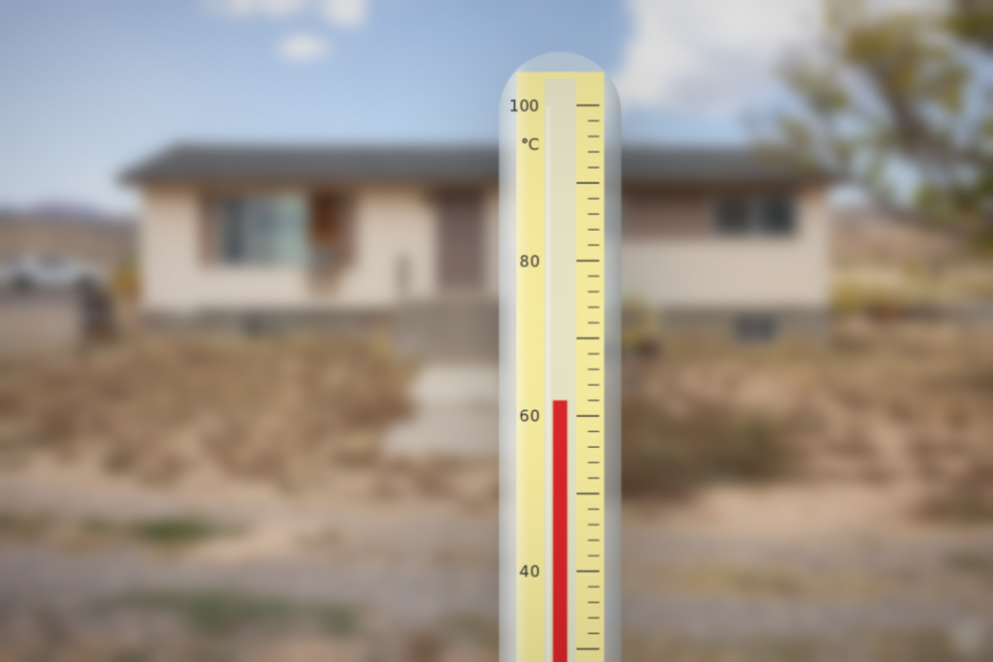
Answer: 62 °C
